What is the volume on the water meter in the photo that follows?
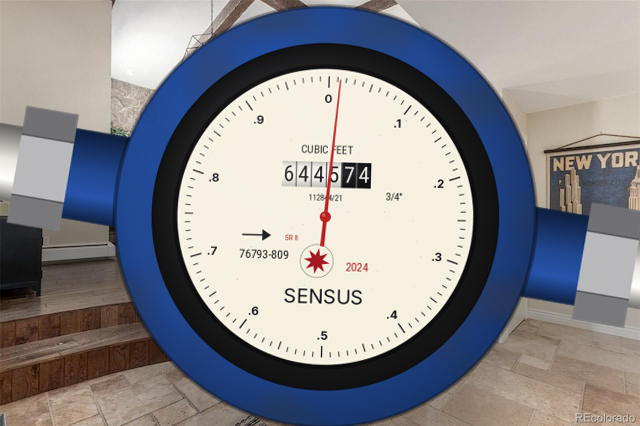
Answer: 644574.01 ft³
